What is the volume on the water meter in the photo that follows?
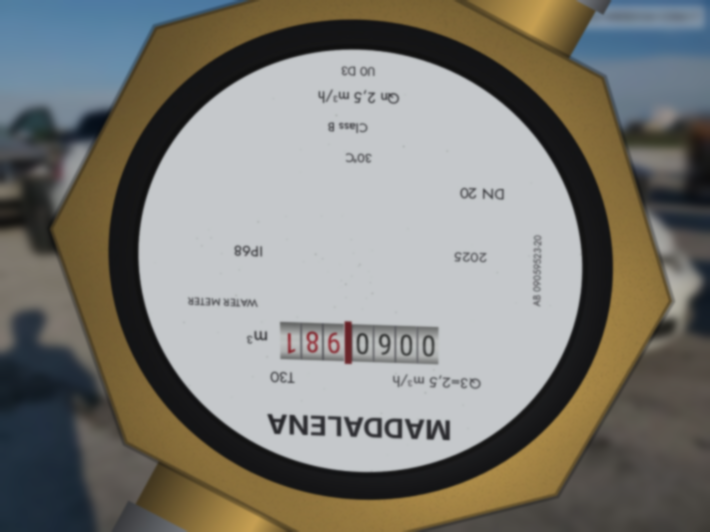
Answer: 60.981 m³
